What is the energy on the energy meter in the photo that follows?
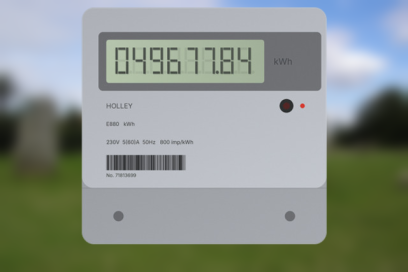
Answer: 49677.84 kWh
